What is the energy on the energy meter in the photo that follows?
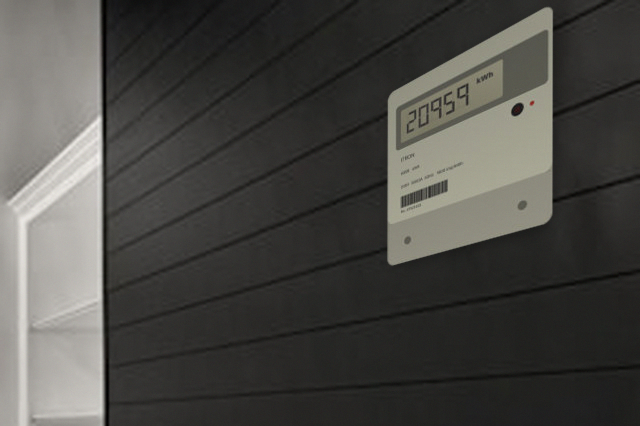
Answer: 20959 kWh
